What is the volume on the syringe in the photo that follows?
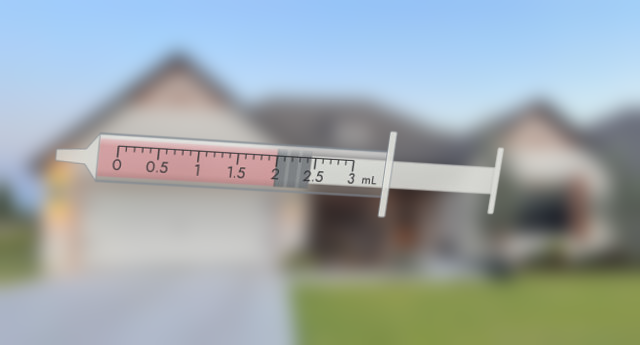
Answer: 2 mL
